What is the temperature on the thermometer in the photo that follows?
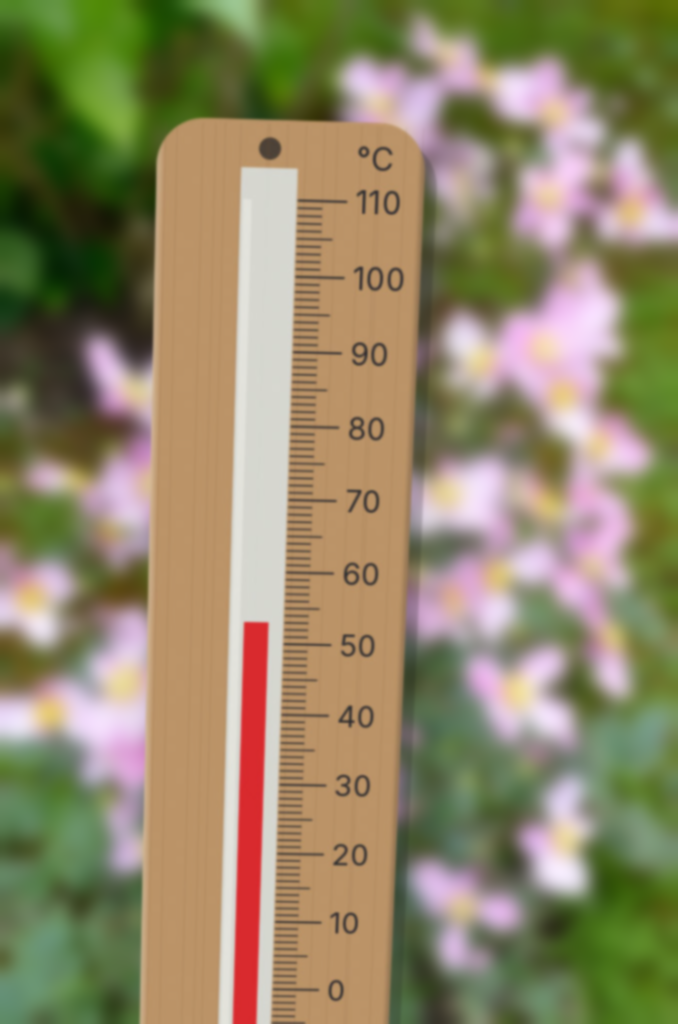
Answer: 53 °C
